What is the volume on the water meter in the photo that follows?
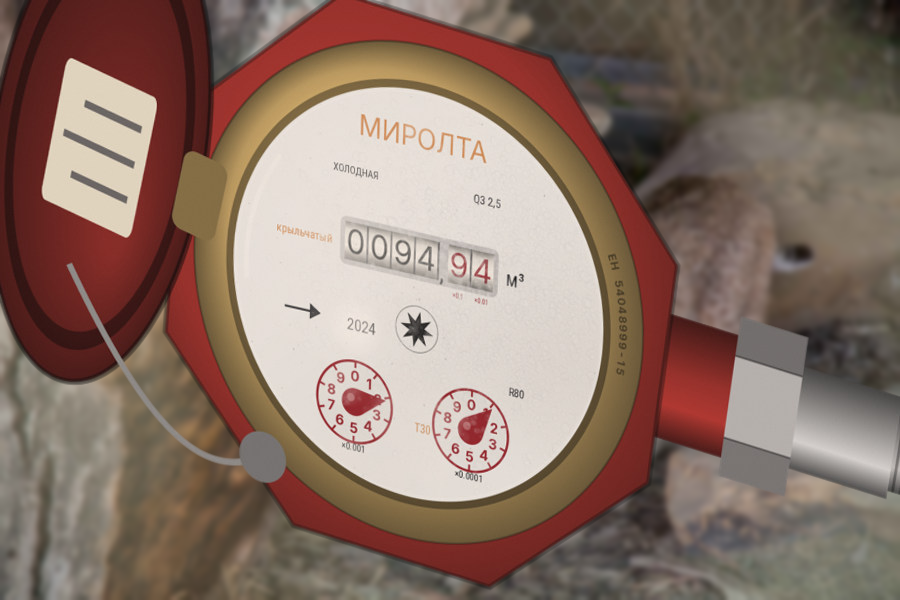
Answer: 94.9421 m³
